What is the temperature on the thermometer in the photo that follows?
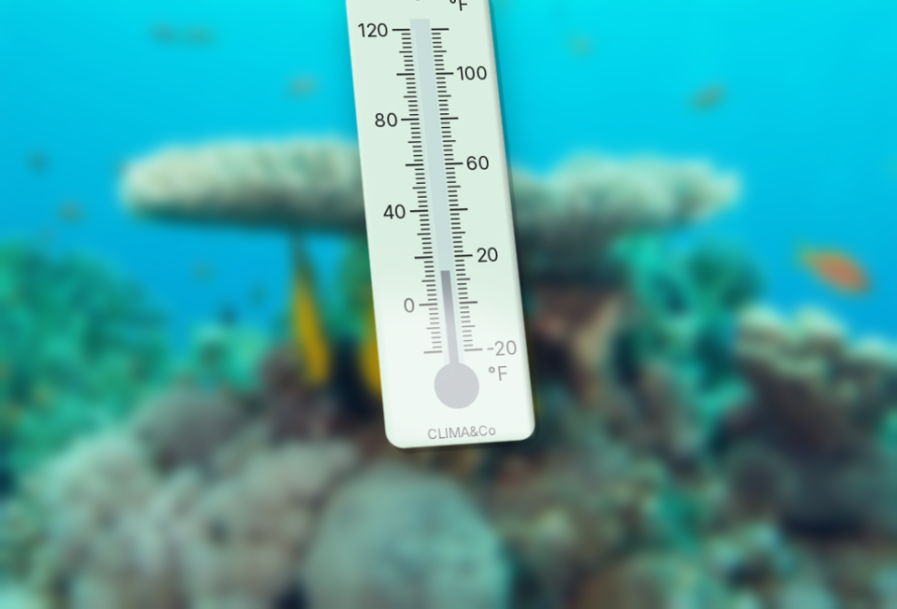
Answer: 14 °F
